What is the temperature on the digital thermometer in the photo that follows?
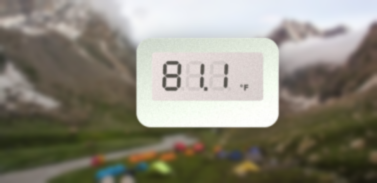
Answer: 81.1 °F
